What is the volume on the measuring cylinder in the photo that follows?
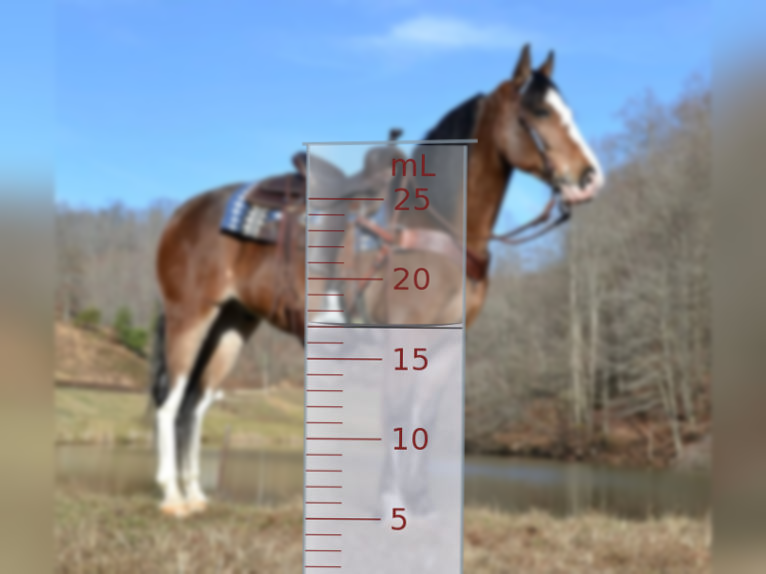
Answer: 17 mL
